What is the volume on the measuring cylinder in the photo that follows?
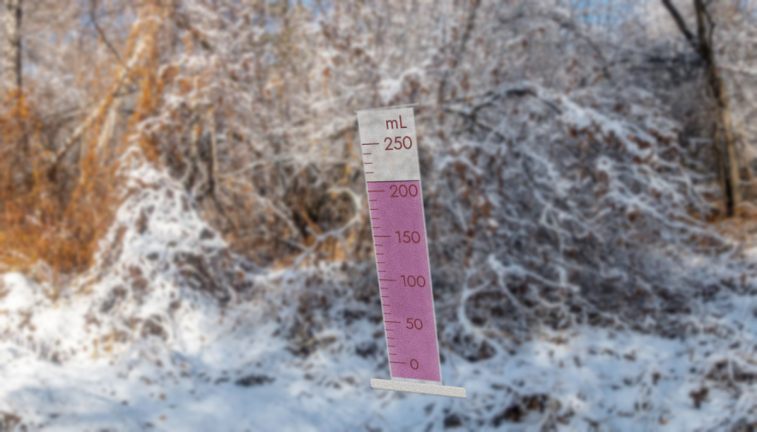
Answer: 210 mL
